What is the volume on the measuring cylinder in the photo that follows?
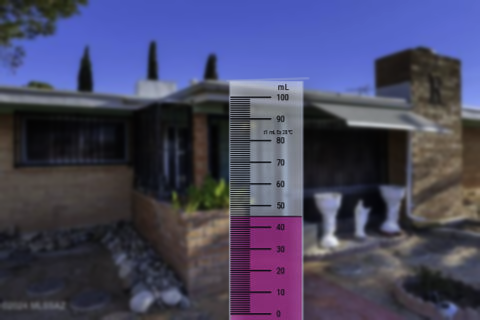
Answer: 45 mL
